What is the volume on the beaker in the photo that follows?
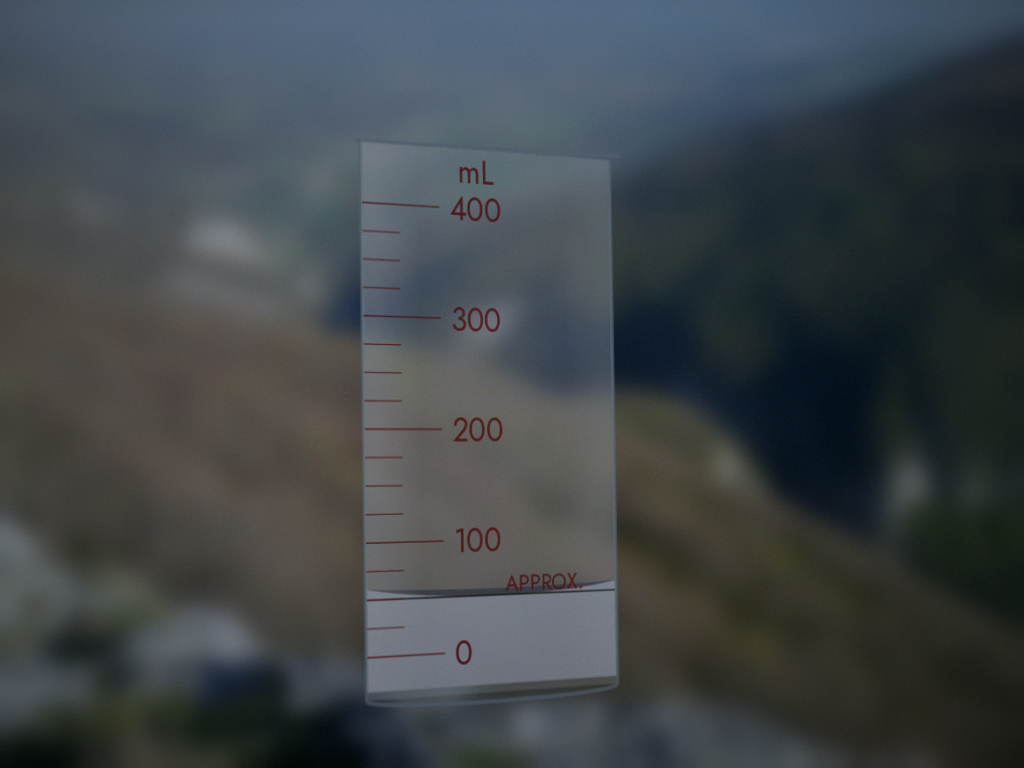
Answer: 50 mL
